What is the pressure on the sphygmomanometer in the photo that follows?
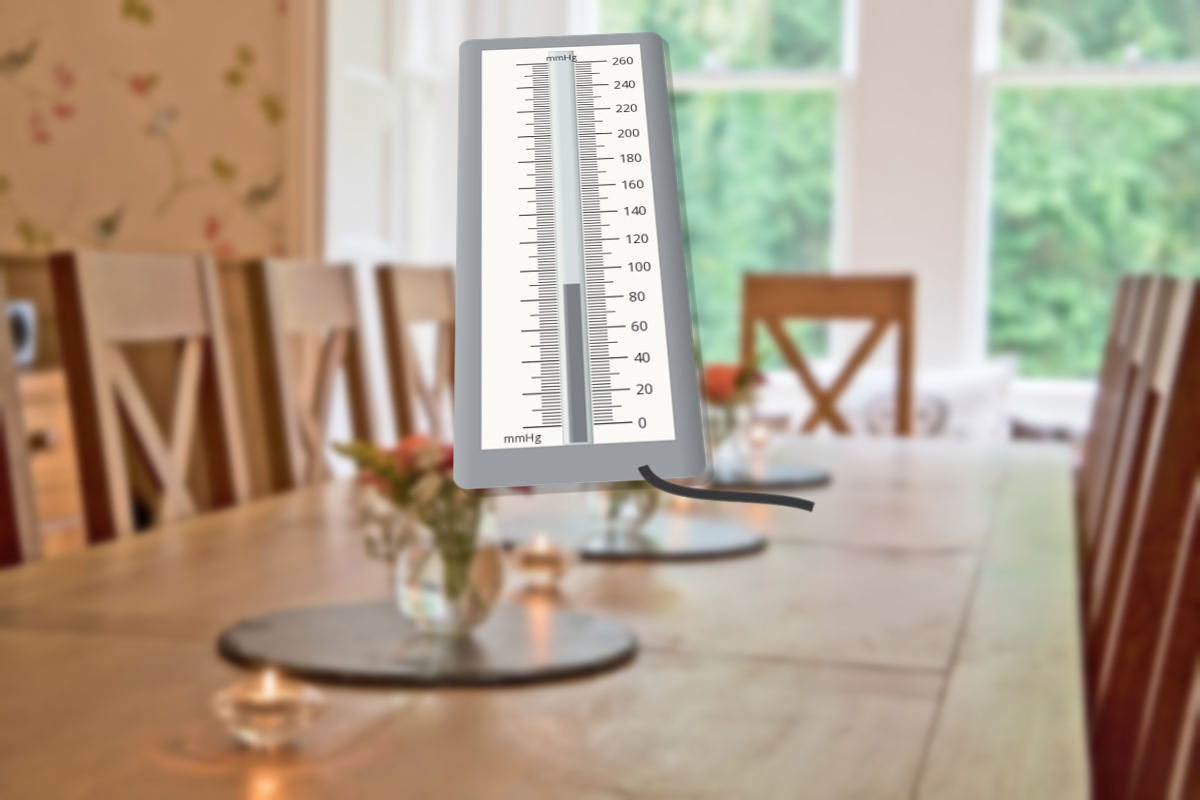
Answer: 90 mmHg
